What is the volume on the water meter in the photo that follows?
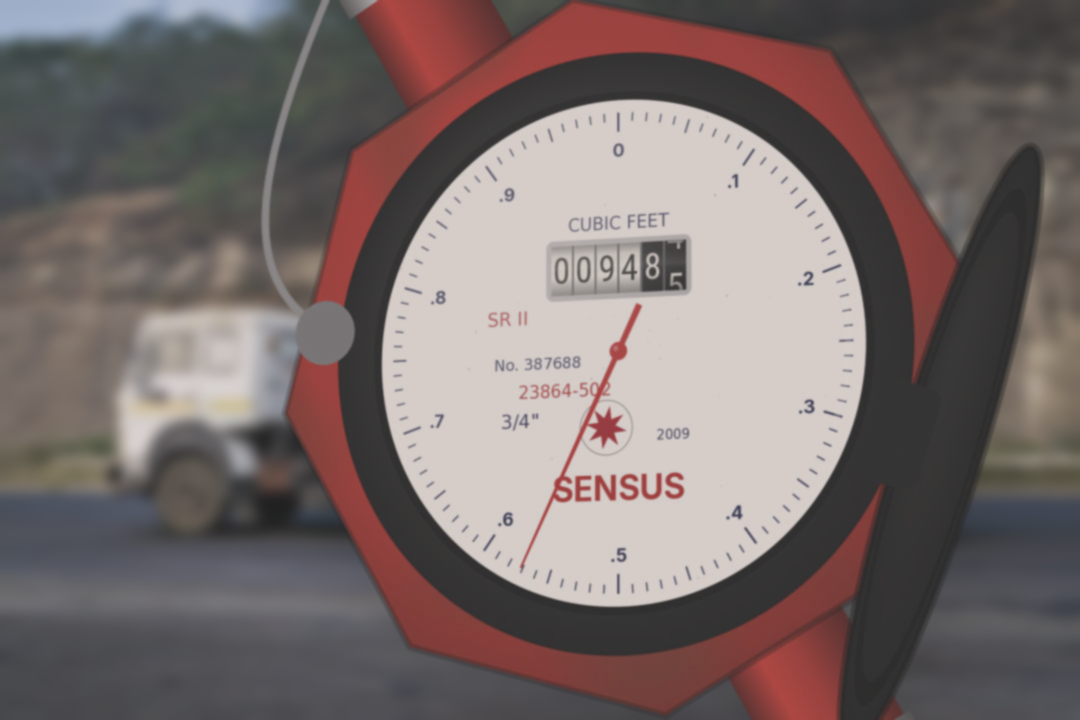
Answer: 9484.57 ft³
